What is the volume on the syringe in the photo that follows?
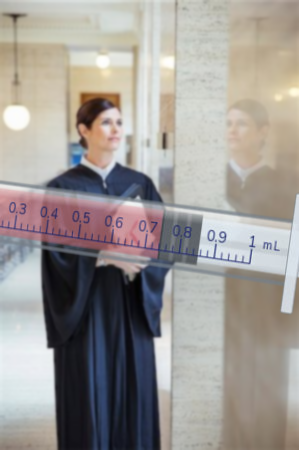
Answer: 0.74 mL
